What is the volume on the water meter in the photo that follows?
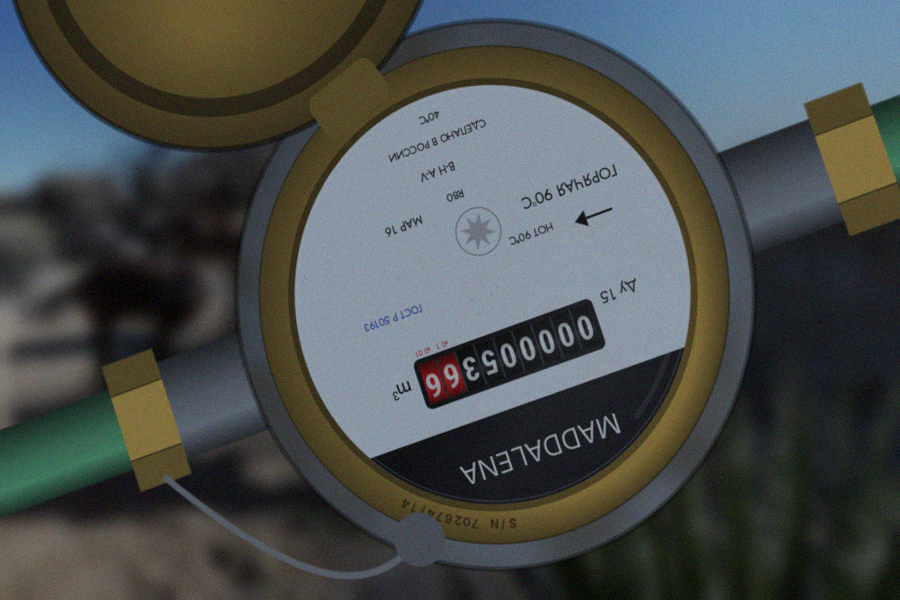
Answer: 53.66 m³
